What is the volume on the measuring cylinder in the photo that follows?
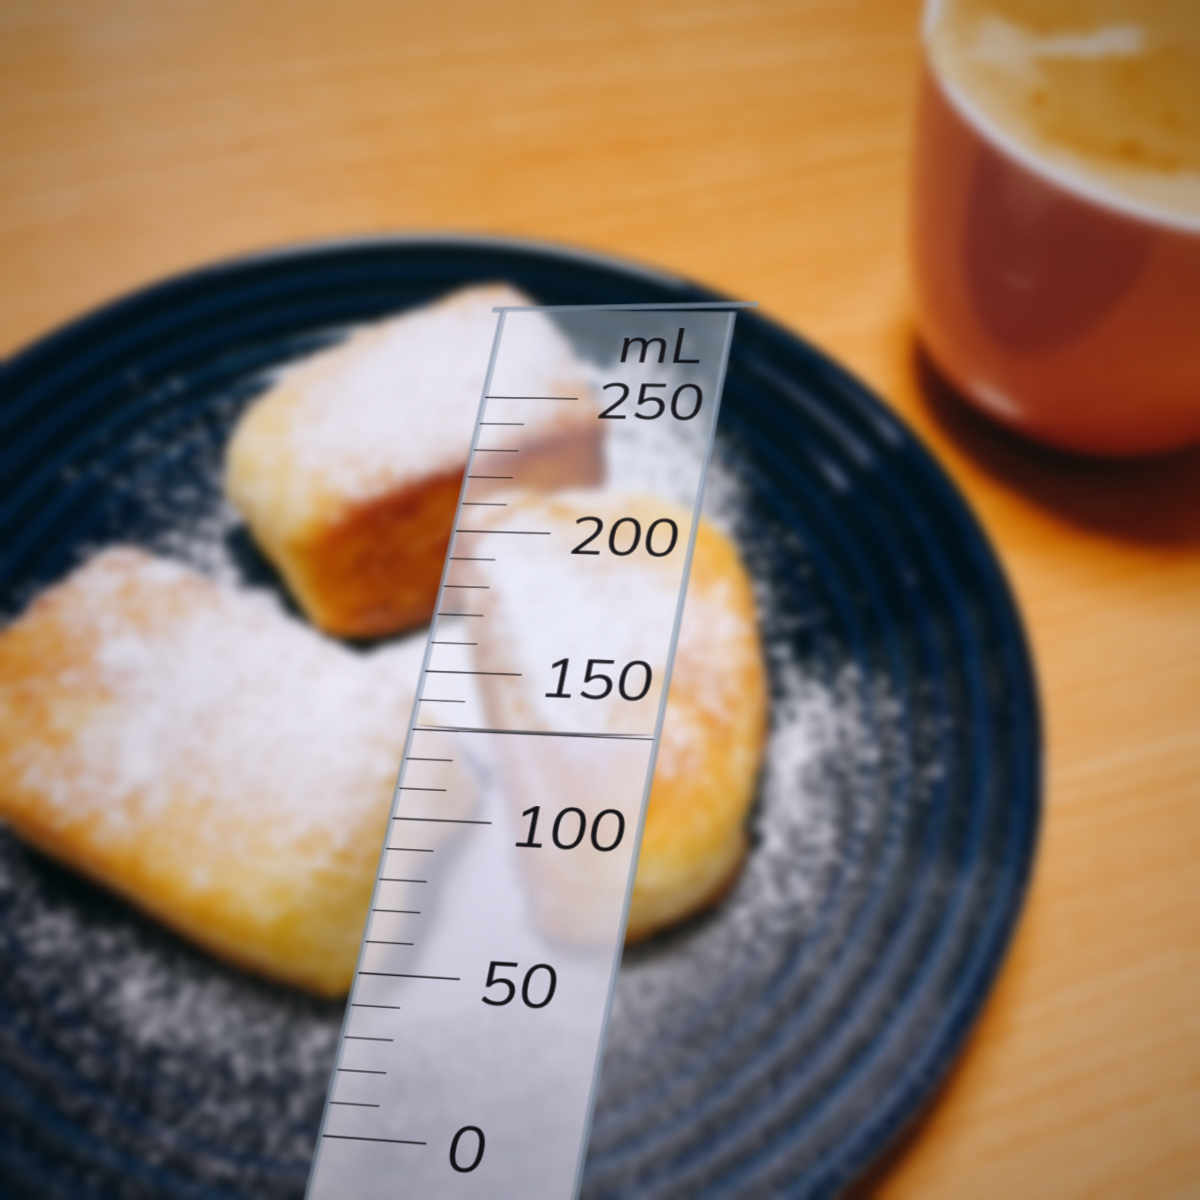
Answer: 130 mL
